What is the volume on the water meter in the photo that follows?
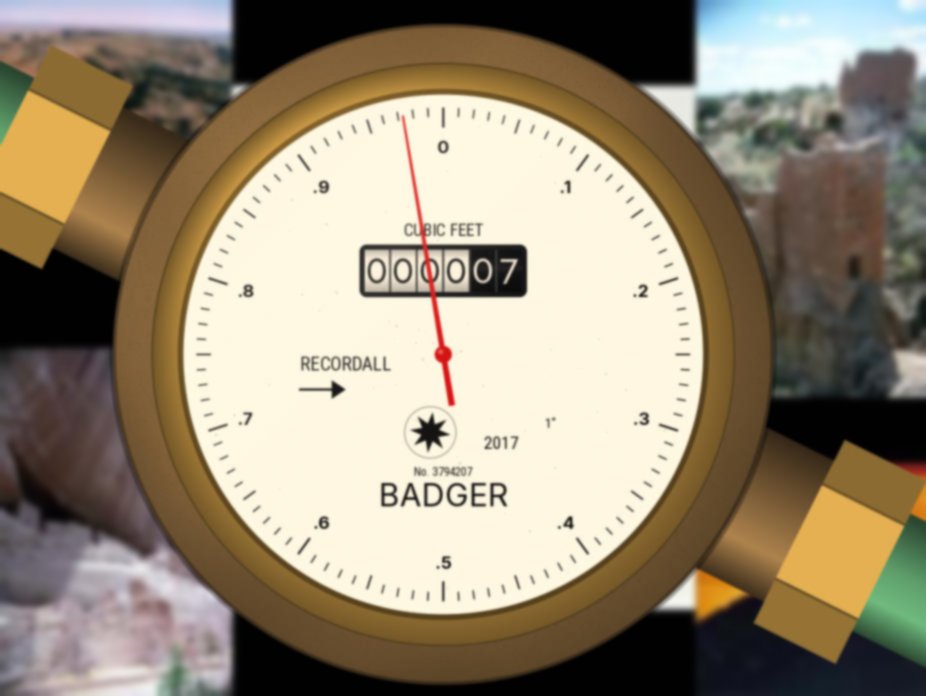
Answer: 6.97 ft³
